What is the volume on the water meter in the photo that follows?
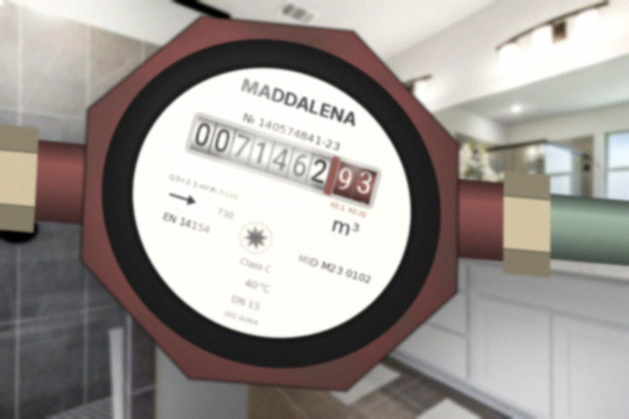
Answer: 71462.93 m³
